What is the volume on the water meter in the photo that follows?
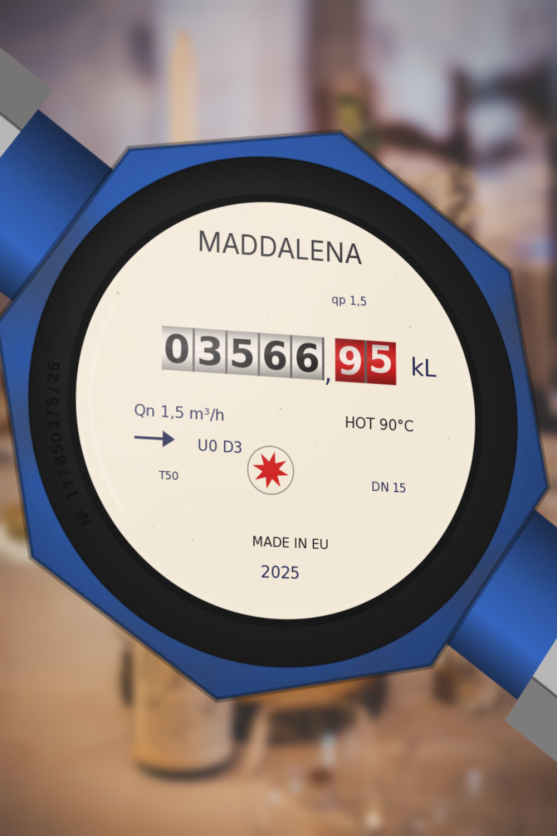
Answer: 3566.95 kL
